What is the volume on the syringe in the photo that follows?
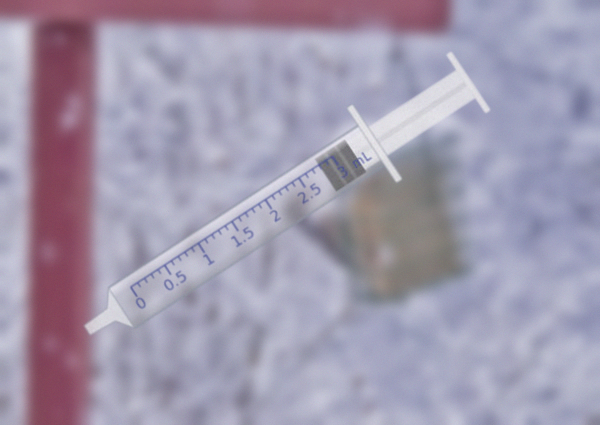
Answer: 2.8 mL
